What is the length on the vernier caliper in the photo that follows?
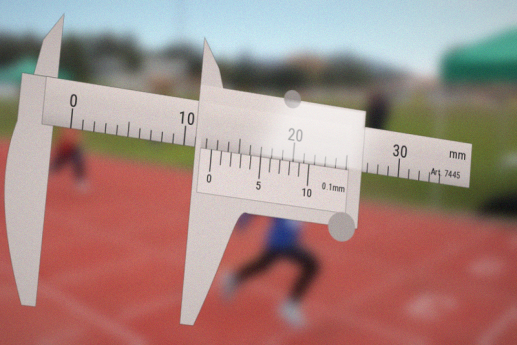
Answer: 12.5 mm
